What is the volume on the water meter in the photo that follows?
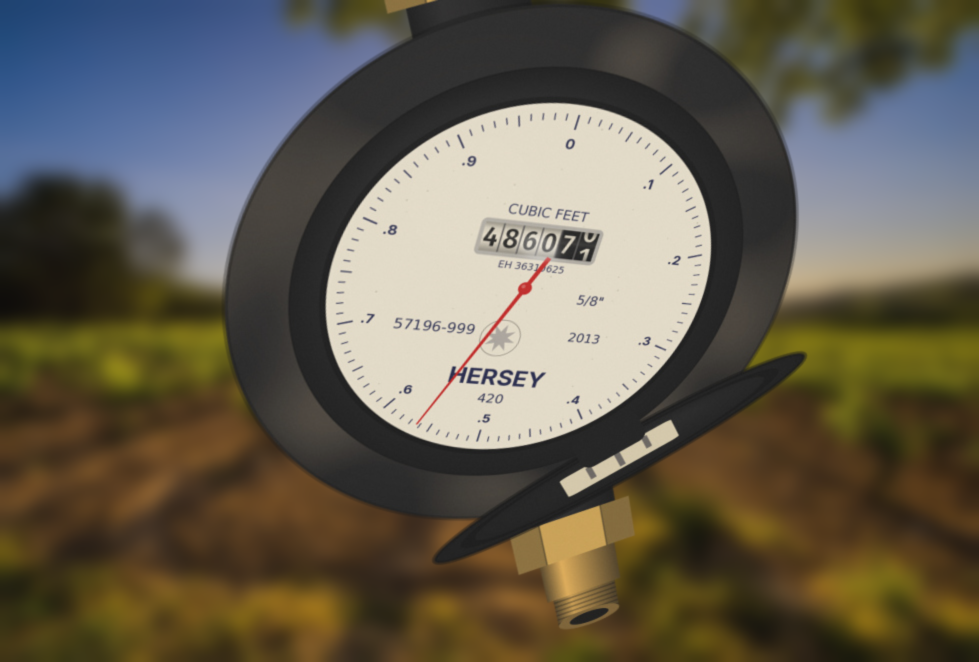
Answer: 486070.56 ft³
